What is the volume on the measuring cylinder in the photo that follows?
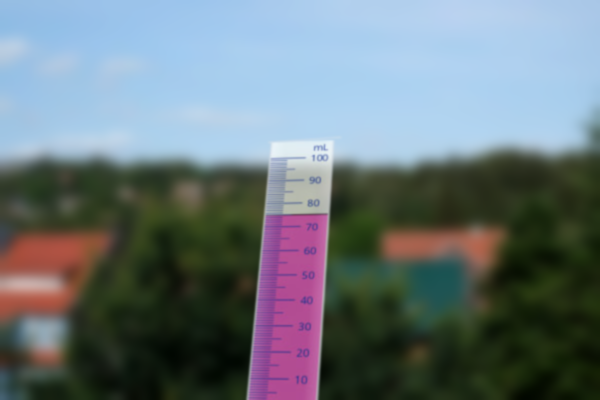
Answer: 75 mL
